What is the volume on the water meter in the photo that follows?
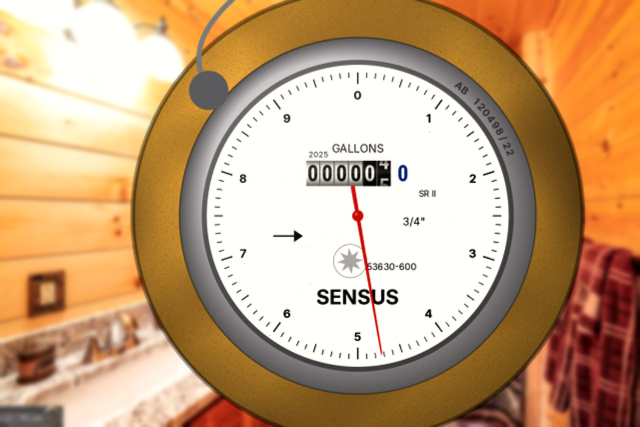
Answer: 44.7 gal
